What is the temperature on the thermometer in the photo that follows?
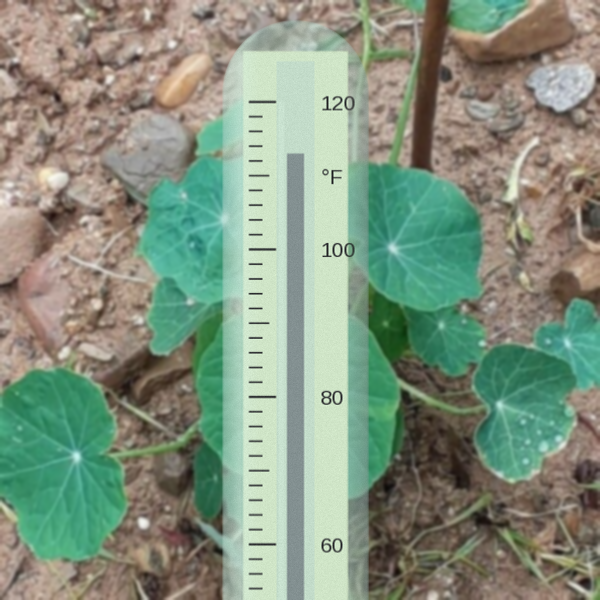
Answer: 113 °F
